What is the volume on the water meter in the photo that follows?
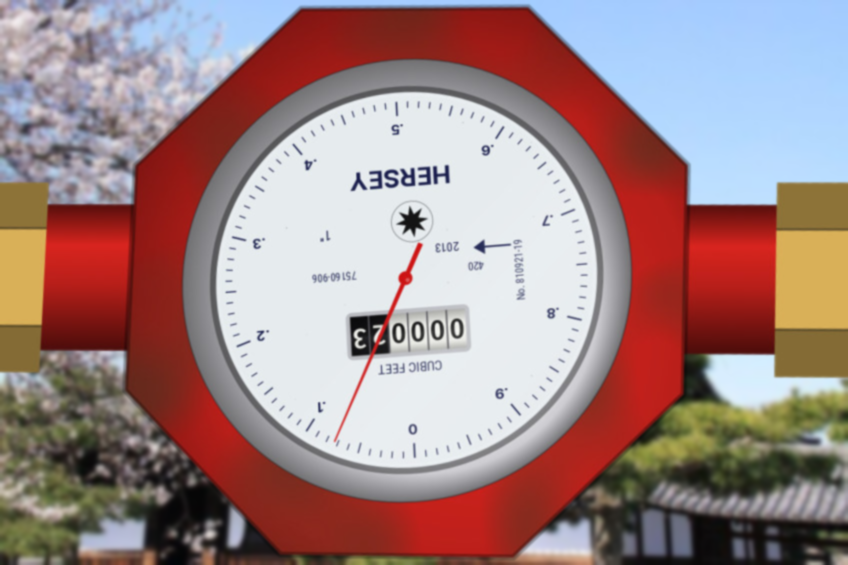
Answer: 23.07 ft³
